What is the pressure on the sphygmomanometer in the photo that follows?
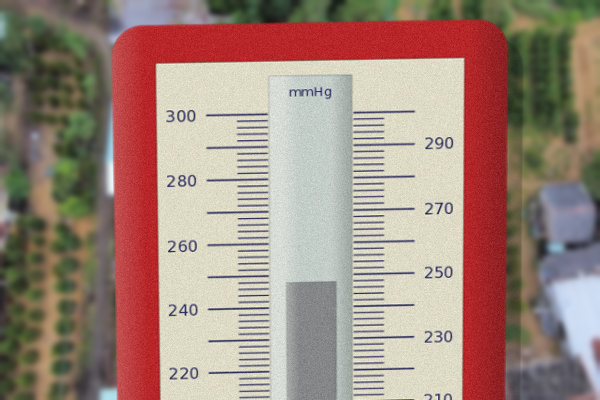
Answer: 248 mmHg
